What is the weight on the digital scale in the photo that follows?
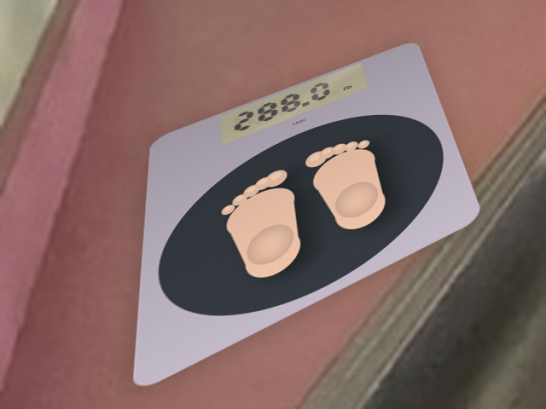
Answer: 288.0 lb
